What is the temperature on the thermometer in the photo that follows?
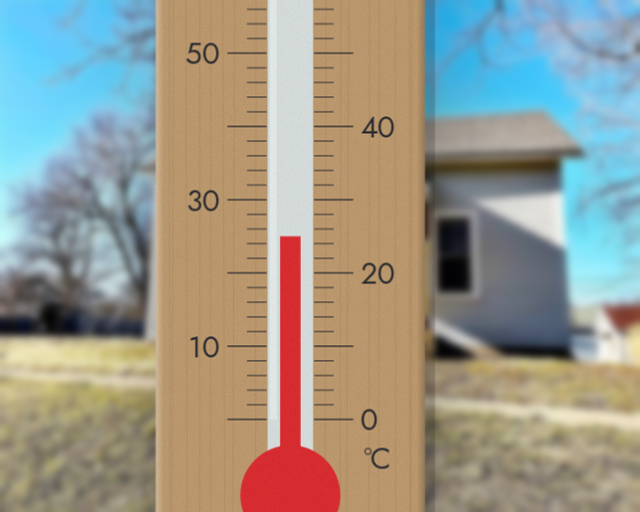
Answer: 25 °C
